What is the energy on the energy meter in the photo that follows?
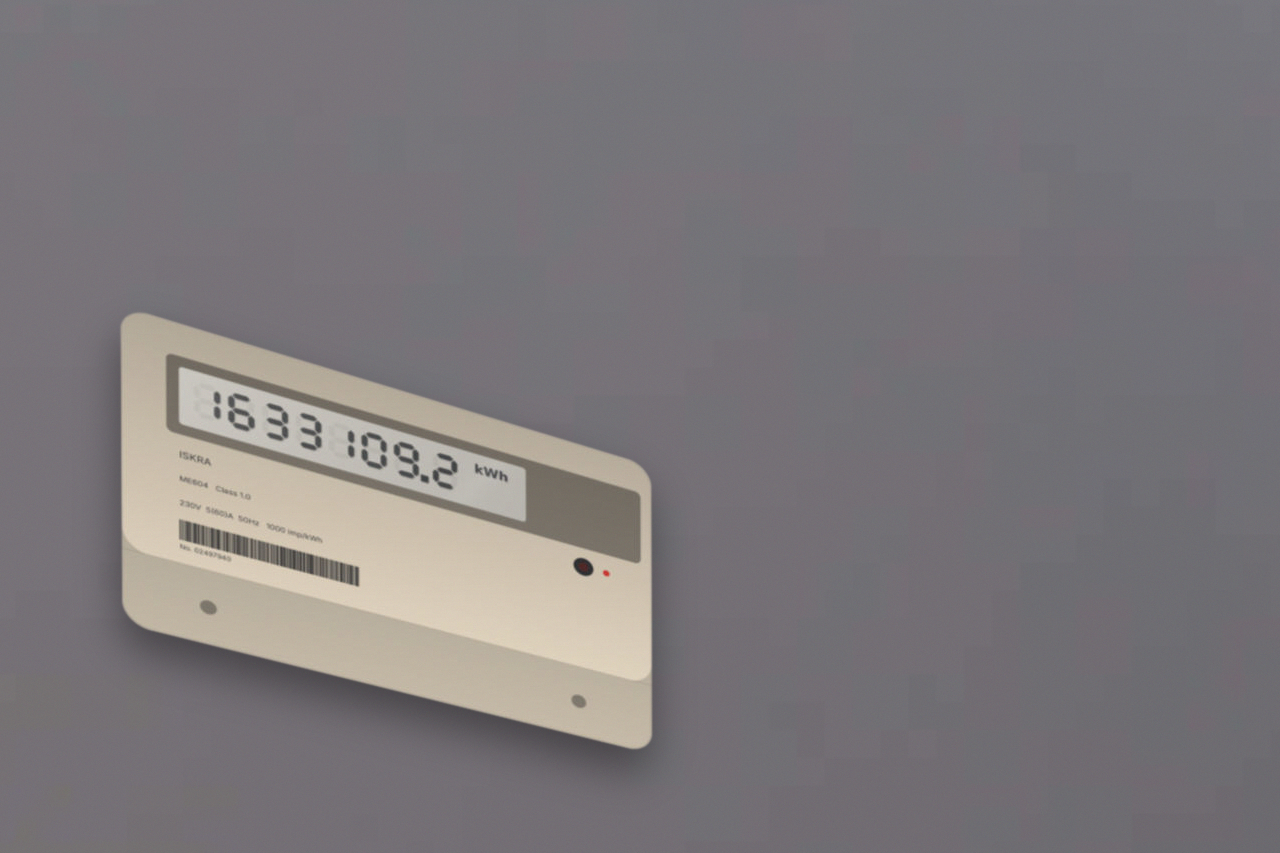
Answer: 1633109.2 kWh
